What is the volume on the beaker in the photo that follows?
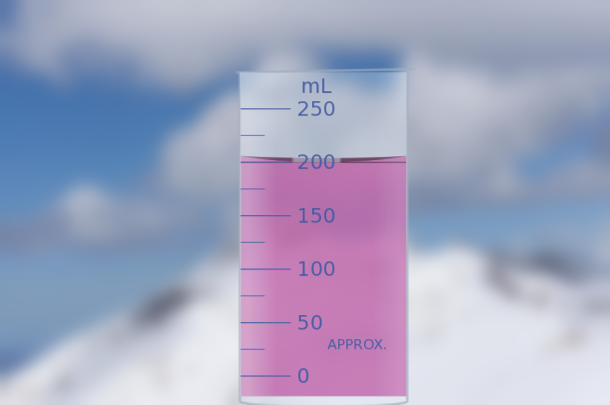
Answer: 200 mL
